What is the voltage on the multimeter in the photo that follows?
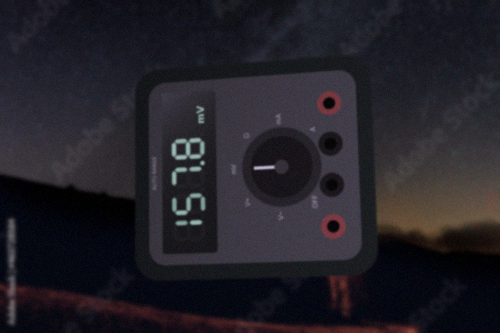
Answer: 157.8 mV
